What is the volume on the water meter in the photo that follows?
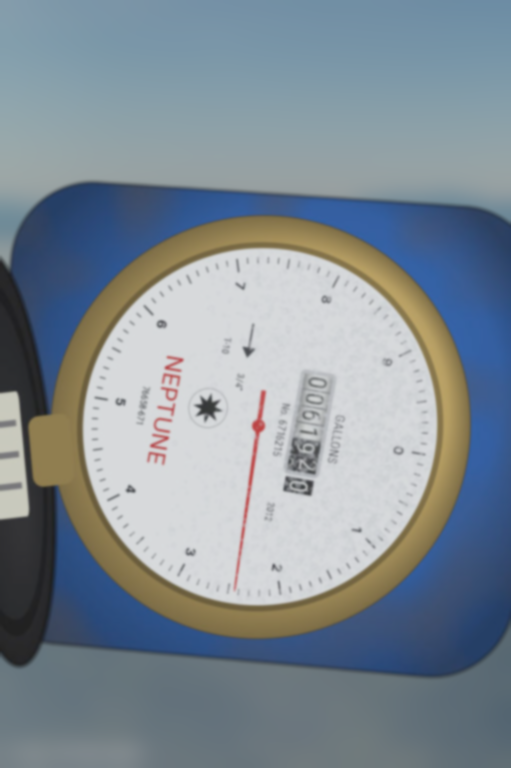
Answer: 61922.4 gal
